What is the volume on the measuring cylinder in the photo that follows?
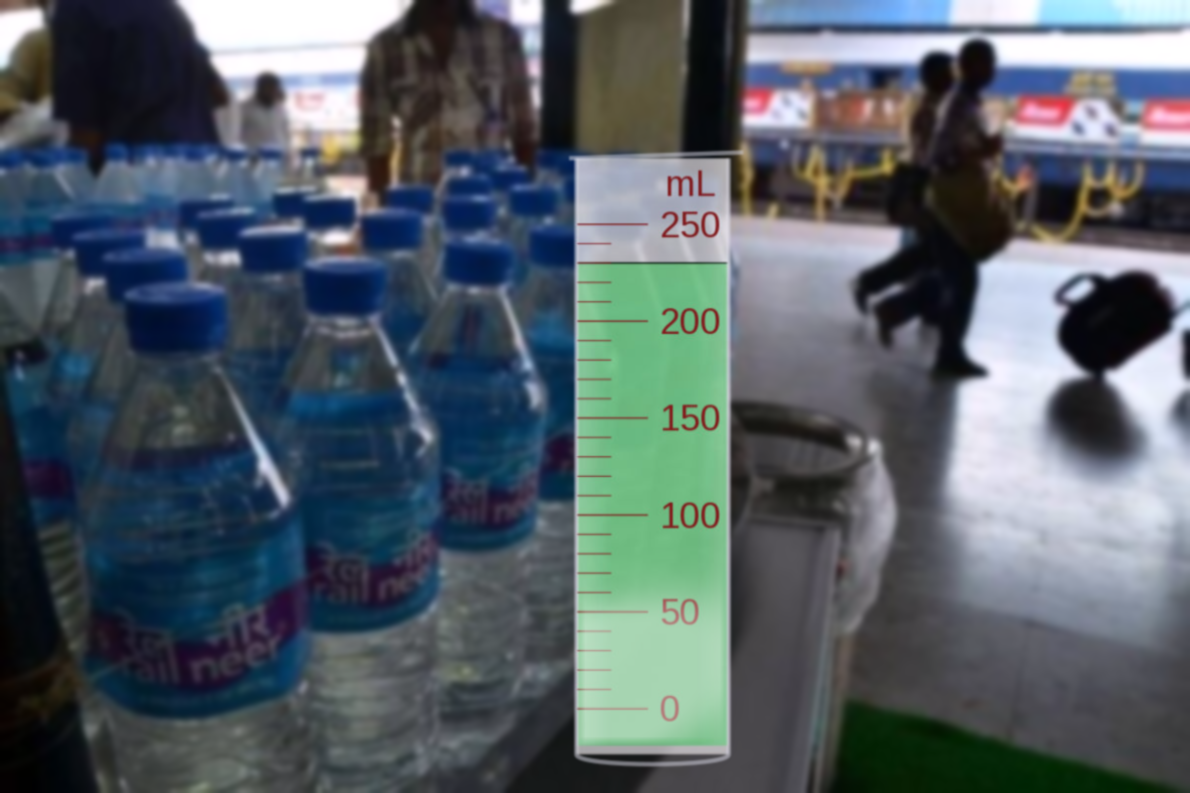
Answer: 230 mL
